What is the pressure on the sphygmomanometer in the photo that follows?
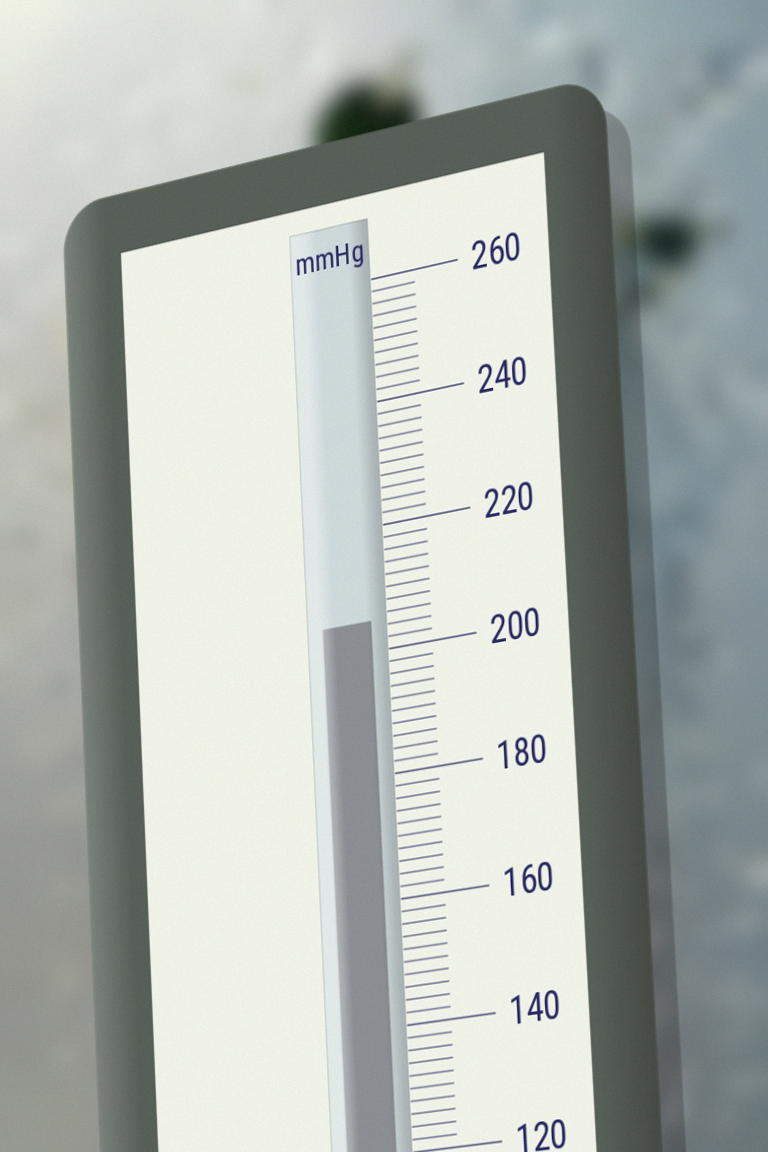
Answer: 205 mmHg
